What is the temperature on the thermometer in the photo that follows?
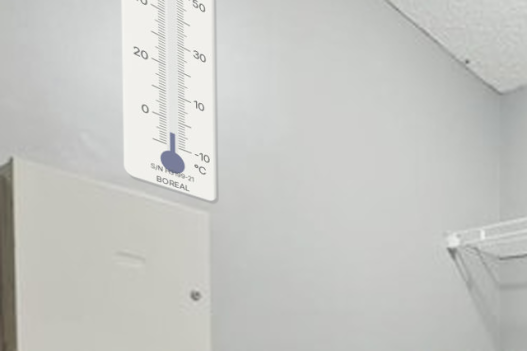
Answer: -5 °C
